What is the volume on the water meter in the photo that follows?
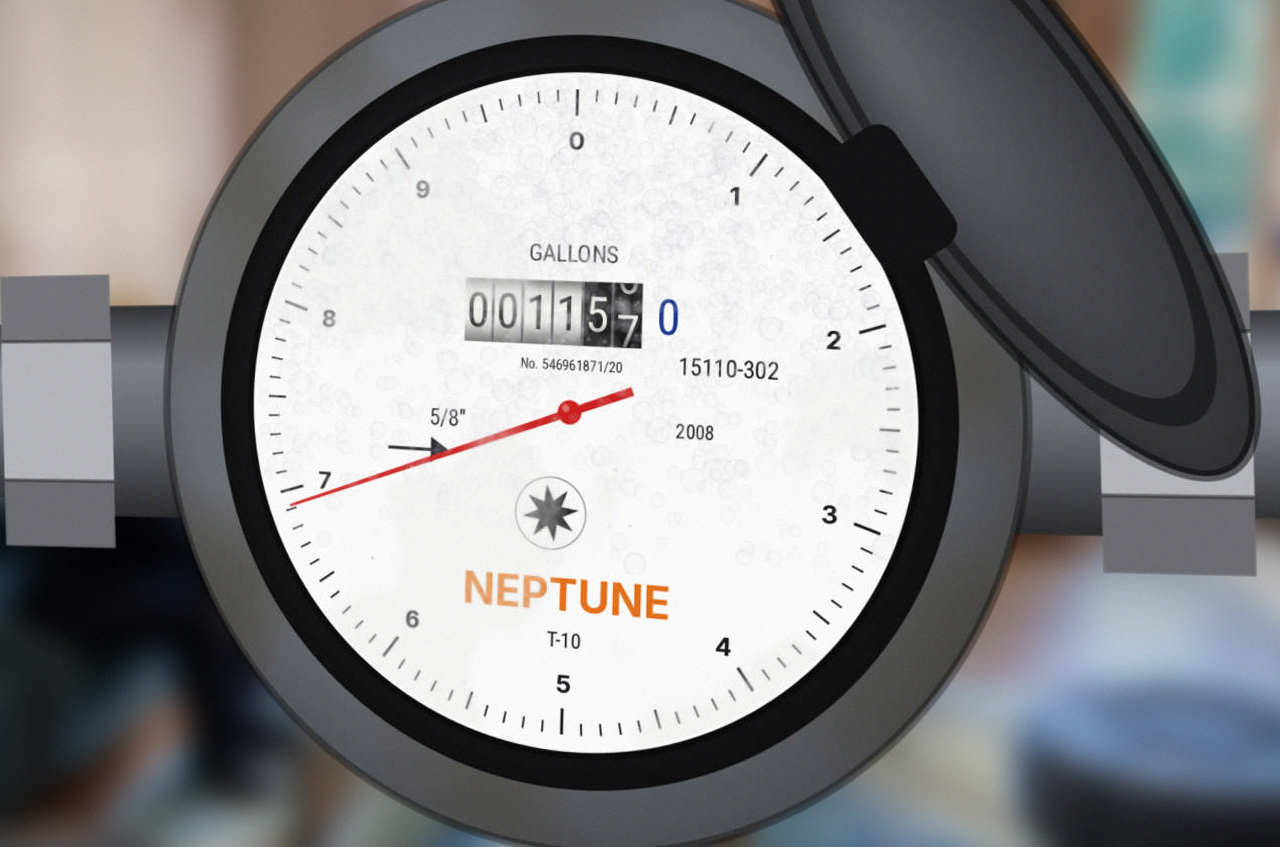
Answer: 11566.9 gal
